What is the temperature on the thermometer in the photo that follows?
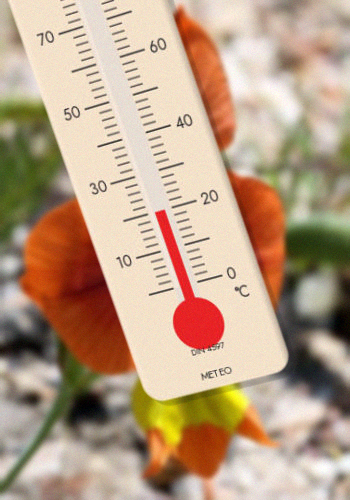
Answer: 20 °C
